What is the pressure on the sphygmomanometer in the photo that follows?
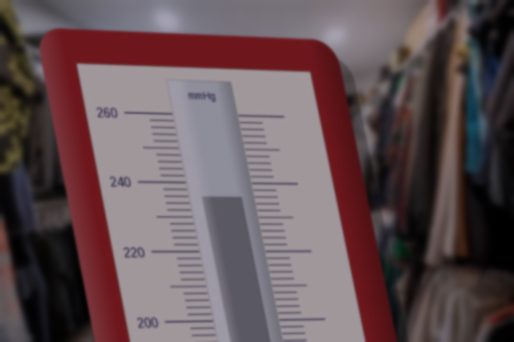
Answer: 236 mmHg
